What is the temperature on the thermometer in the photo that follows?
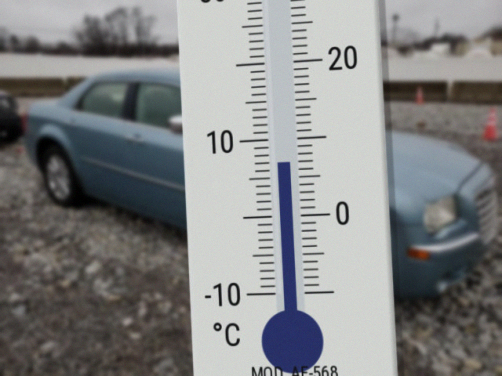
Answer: 7 °C
